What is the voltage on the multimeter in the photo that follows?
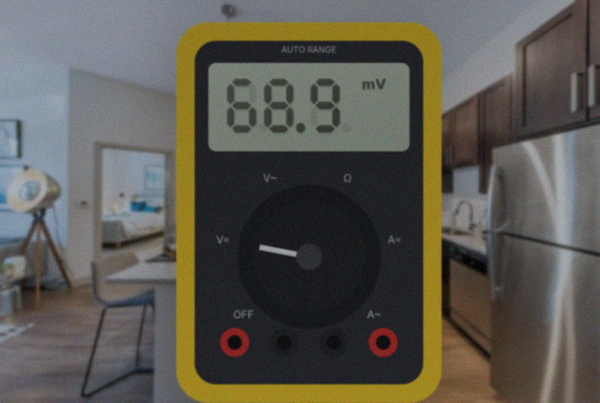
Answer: 68.9 mV
